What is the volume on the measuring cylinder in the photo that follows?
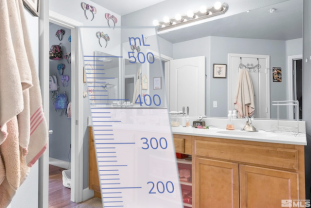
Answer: 380 mL
